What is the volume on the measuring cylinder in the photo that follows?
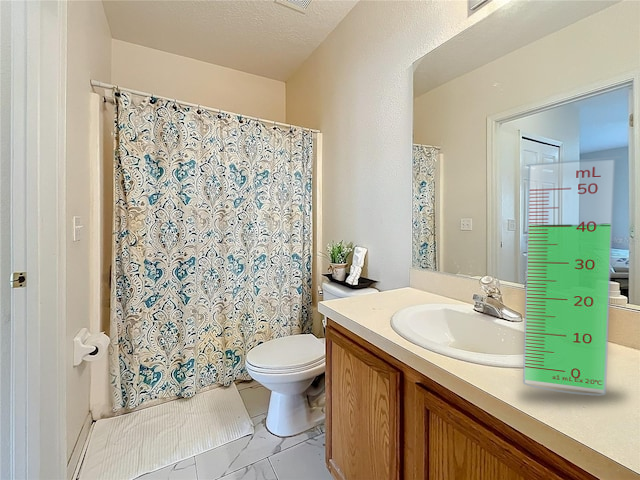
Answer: 40 mL
